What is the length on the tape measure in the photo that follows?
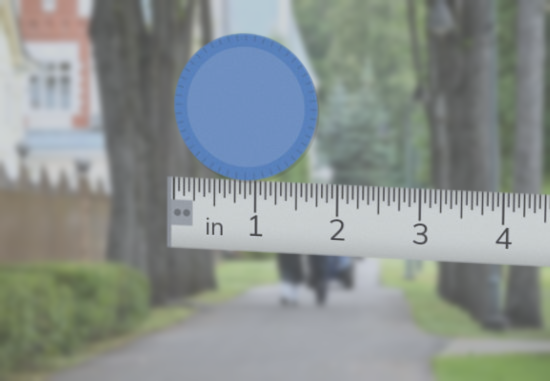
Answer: 1.75 in
